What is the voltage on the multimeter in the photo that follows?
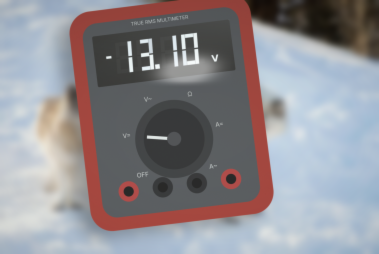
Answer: -13.10 V
